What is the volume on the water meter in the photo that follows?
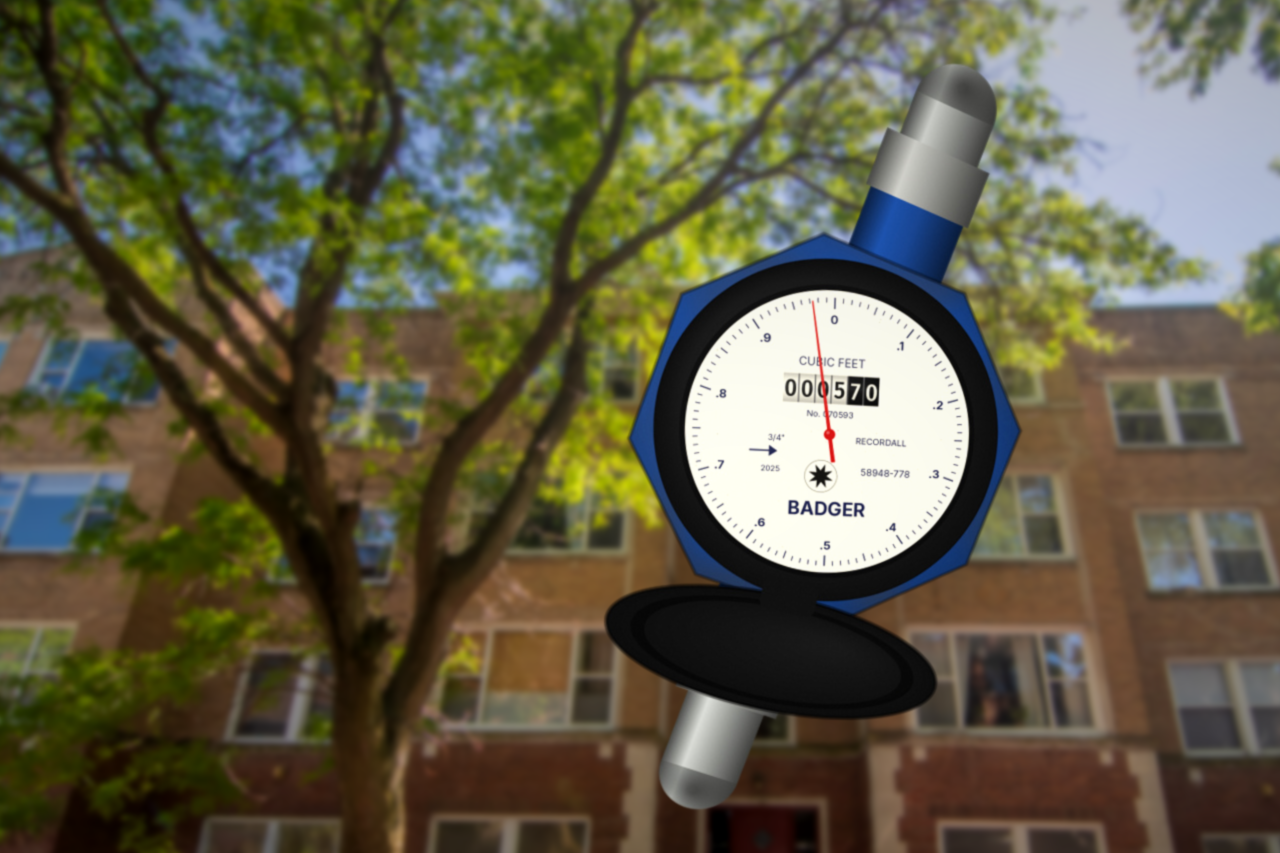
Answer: 569.97 ft³
